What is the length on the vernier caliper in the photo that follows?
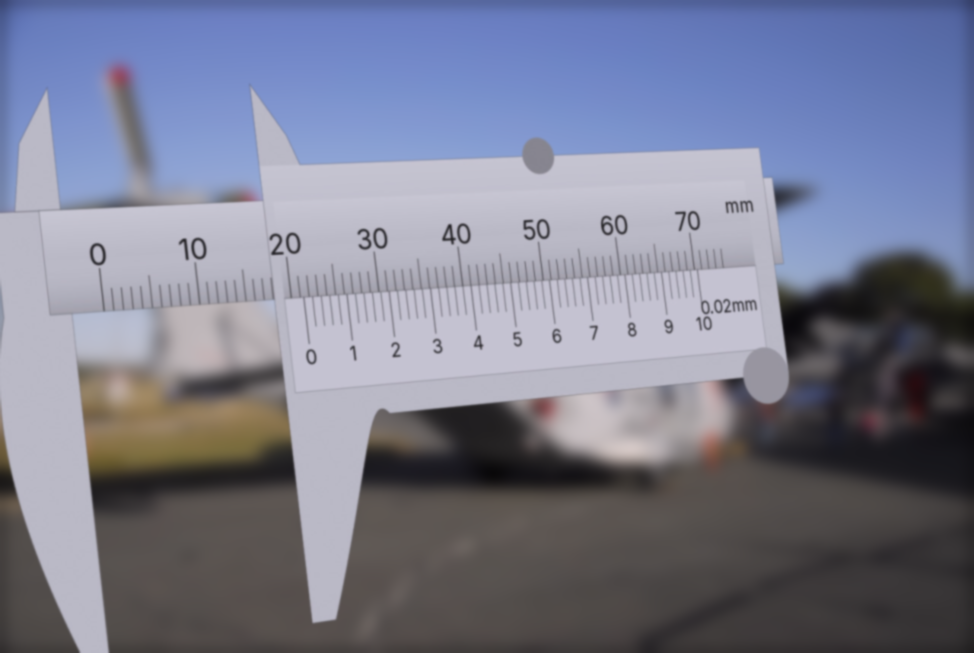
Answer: 21.4 mm
